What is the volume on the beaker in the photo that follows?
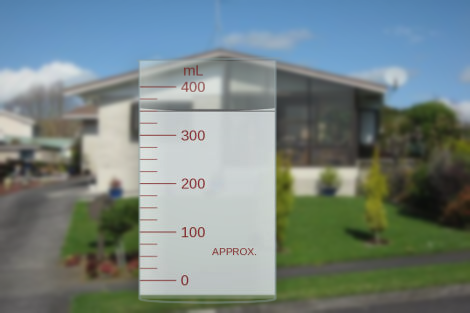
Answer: 350 mL
